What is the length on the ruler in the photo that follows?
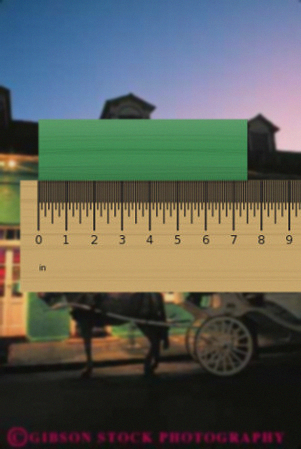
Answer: 7.5 in
